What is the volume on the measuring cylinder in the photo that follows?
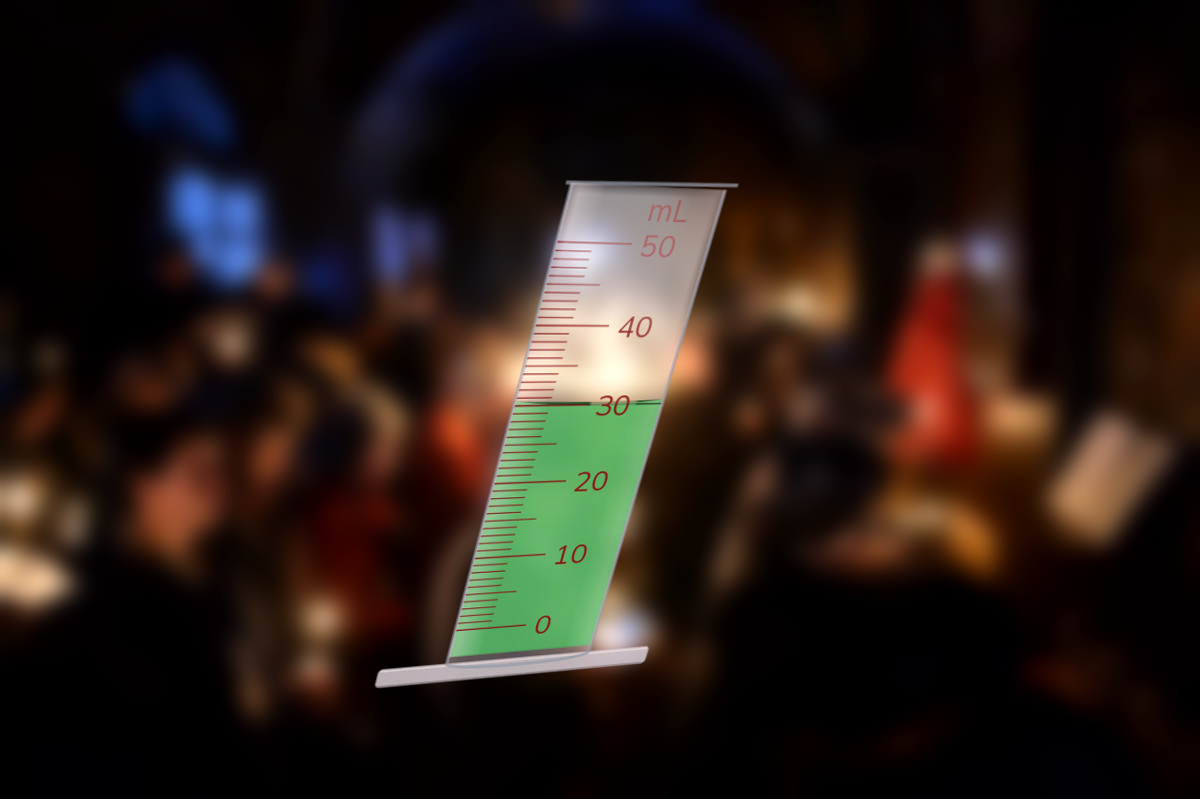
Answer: 30 mL
